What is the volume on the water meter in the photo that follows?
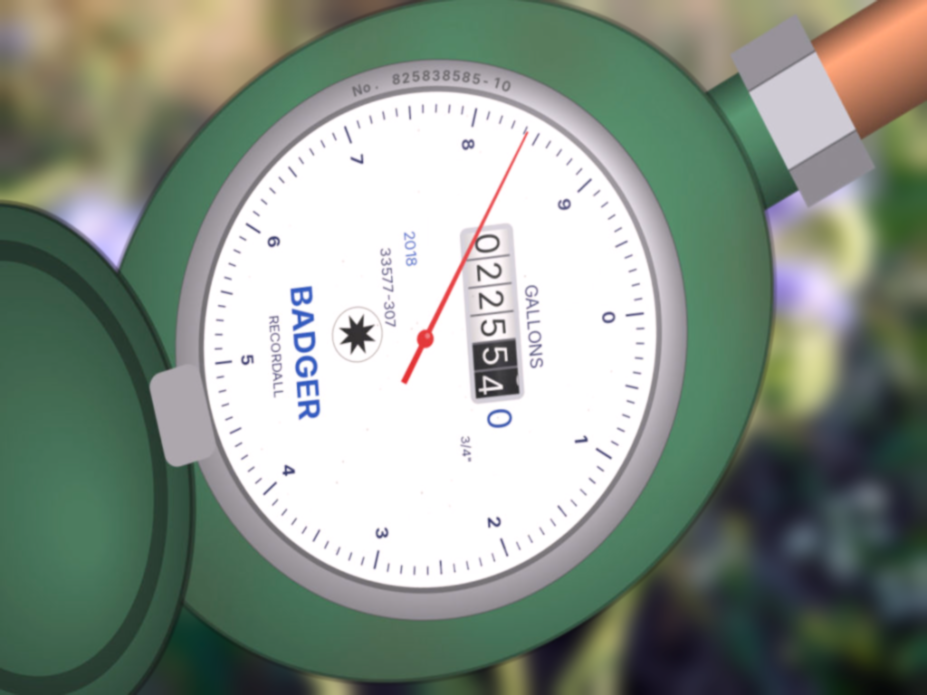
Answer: 225538.4 gal
